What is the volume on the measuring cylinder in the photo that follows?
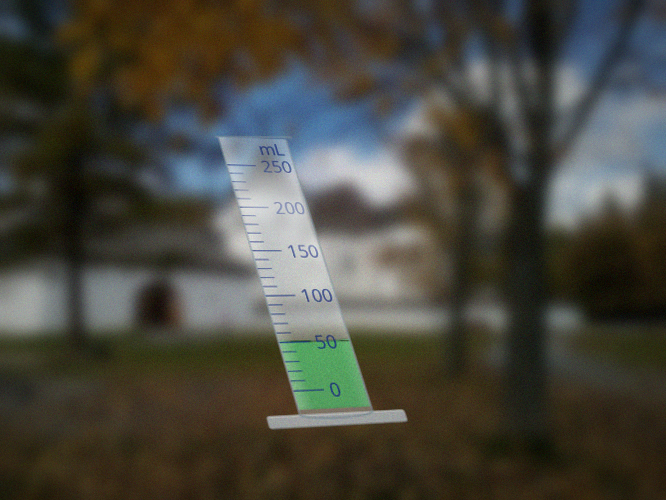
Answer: 50 mL
